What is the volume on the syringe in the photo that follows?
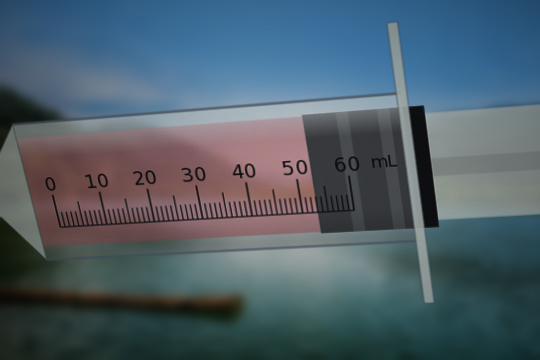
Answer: 53 mL
